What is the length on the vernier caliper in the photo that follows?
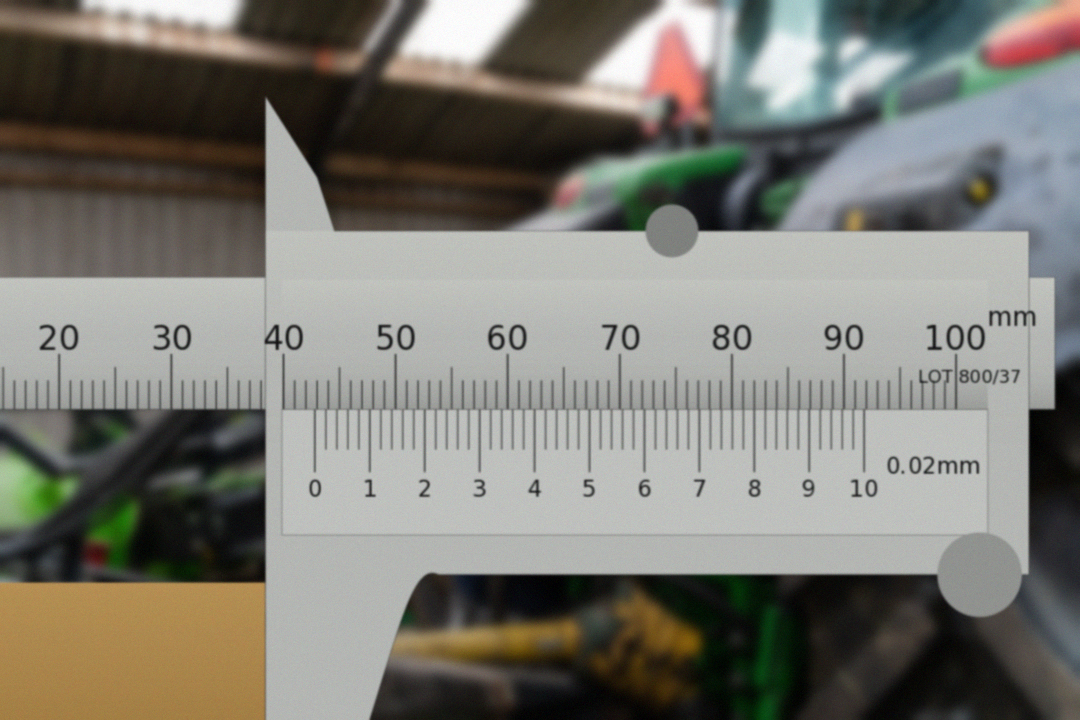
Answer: 42.8 mm
